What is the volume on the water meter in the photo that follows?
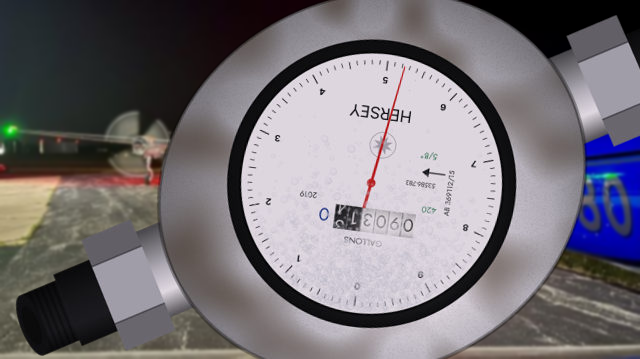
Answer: 903135.2 gal
